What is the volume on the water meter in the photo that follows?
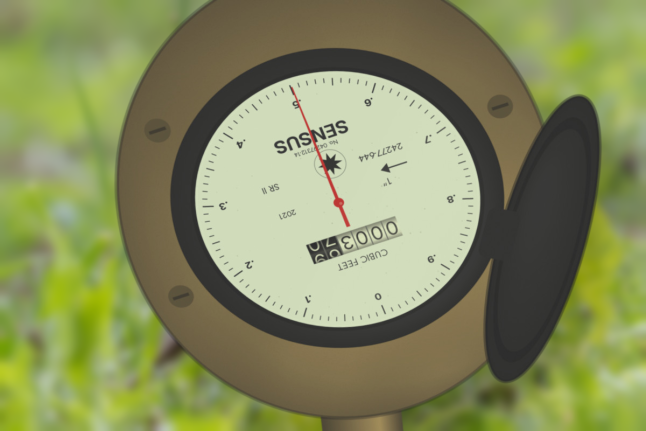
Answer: 369.50 ft³
